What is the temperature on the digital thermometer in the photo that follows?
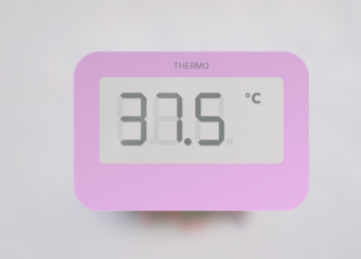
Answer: 37.5 °C
